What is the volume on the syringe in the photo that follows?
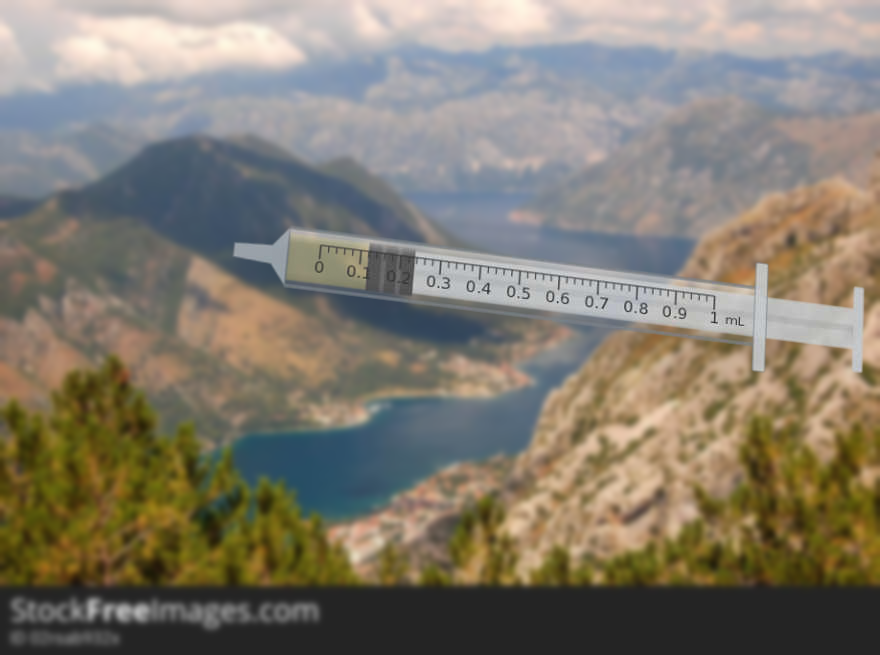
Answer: 0.12 mL
